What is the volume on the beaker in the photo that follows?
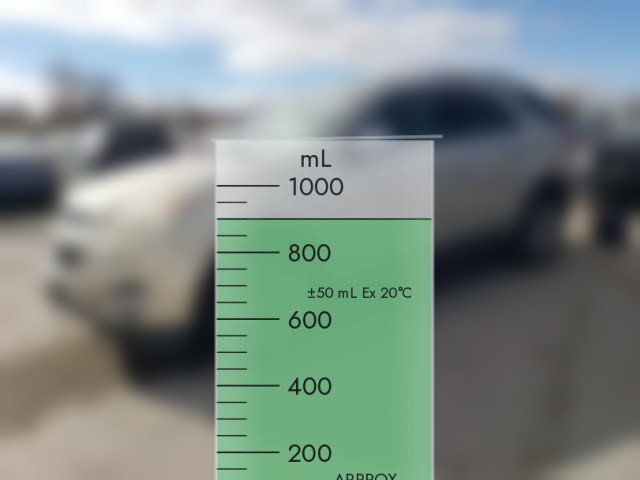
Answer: 900 mL
